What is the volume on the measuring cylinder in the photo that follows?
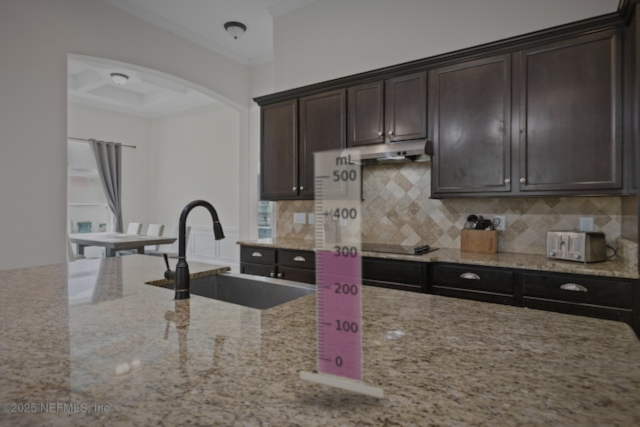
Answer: 300 mL
